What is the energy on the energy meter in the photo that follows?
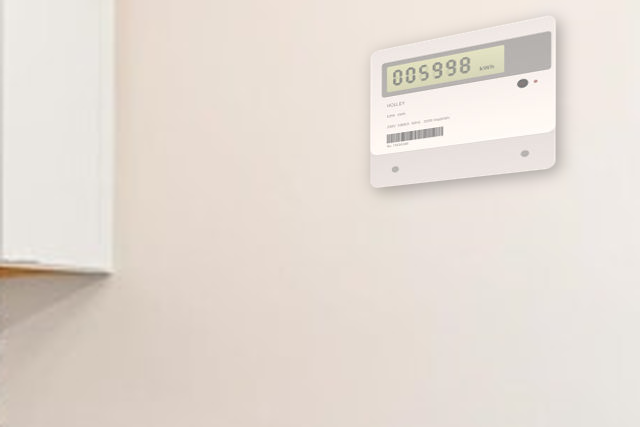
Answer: 5998 kWh
